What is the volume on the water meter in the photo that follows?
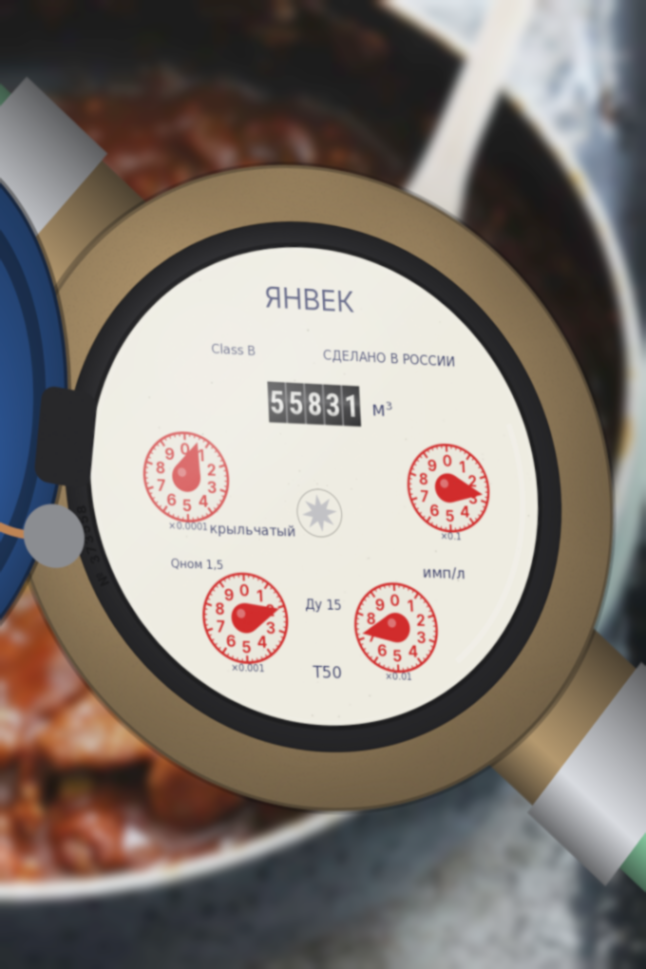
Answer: 55831.2720 m³
